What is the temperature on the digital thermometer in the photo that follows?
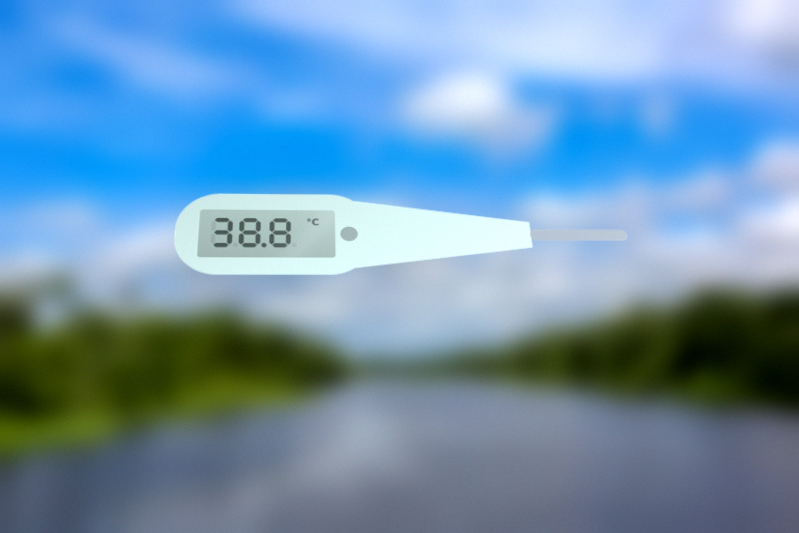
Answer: 38.8 °C
